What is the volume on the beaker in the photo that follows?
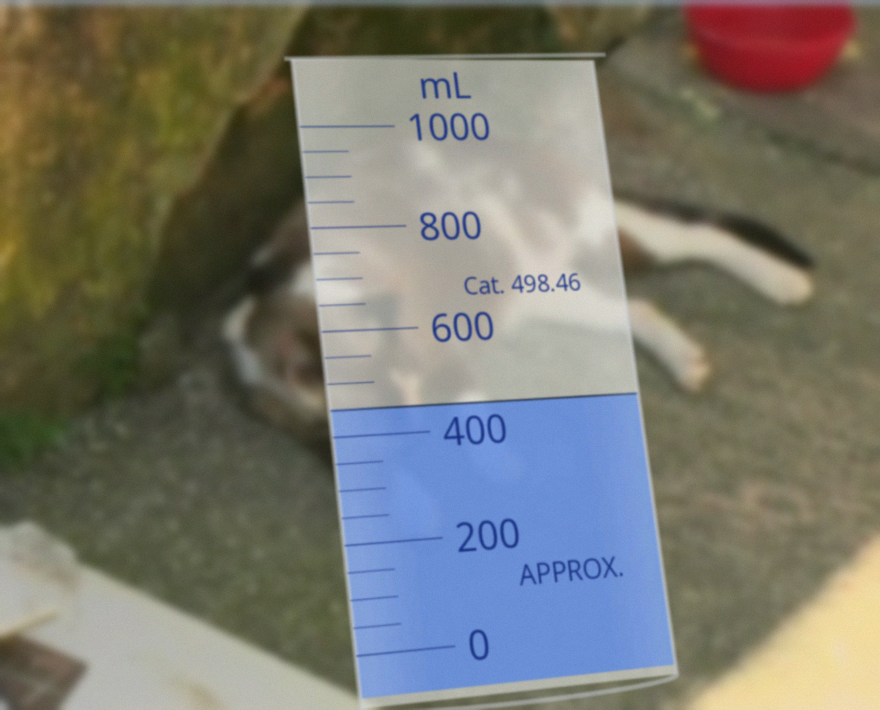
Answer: 450 mL
